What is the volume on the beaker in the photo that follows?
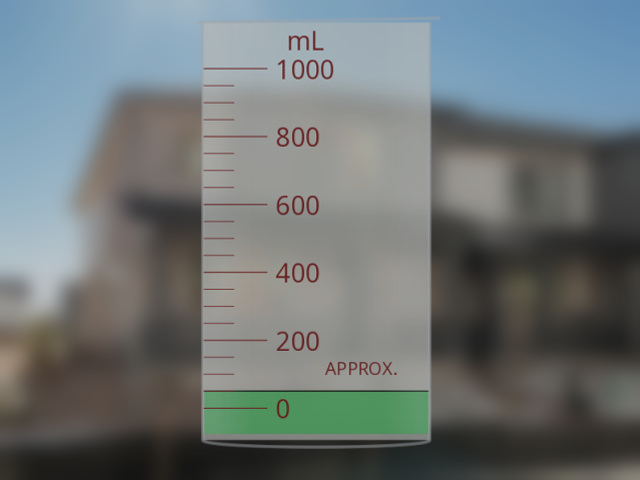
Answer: 50 mL
